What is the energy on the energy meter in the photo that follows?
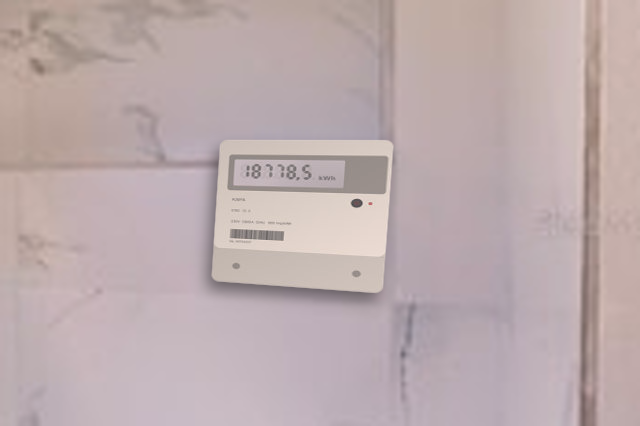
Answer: 18778.5 kWh
